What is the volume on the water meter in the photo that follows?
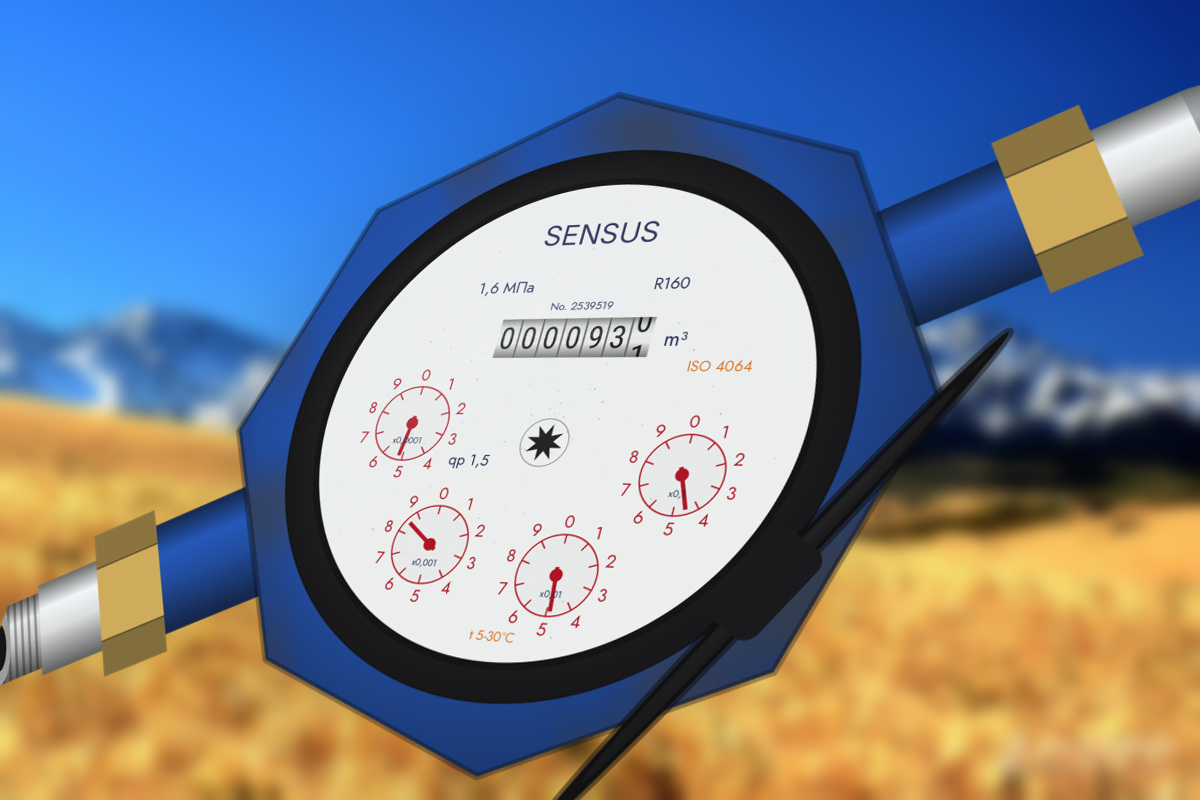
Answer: 930.4485 m³
